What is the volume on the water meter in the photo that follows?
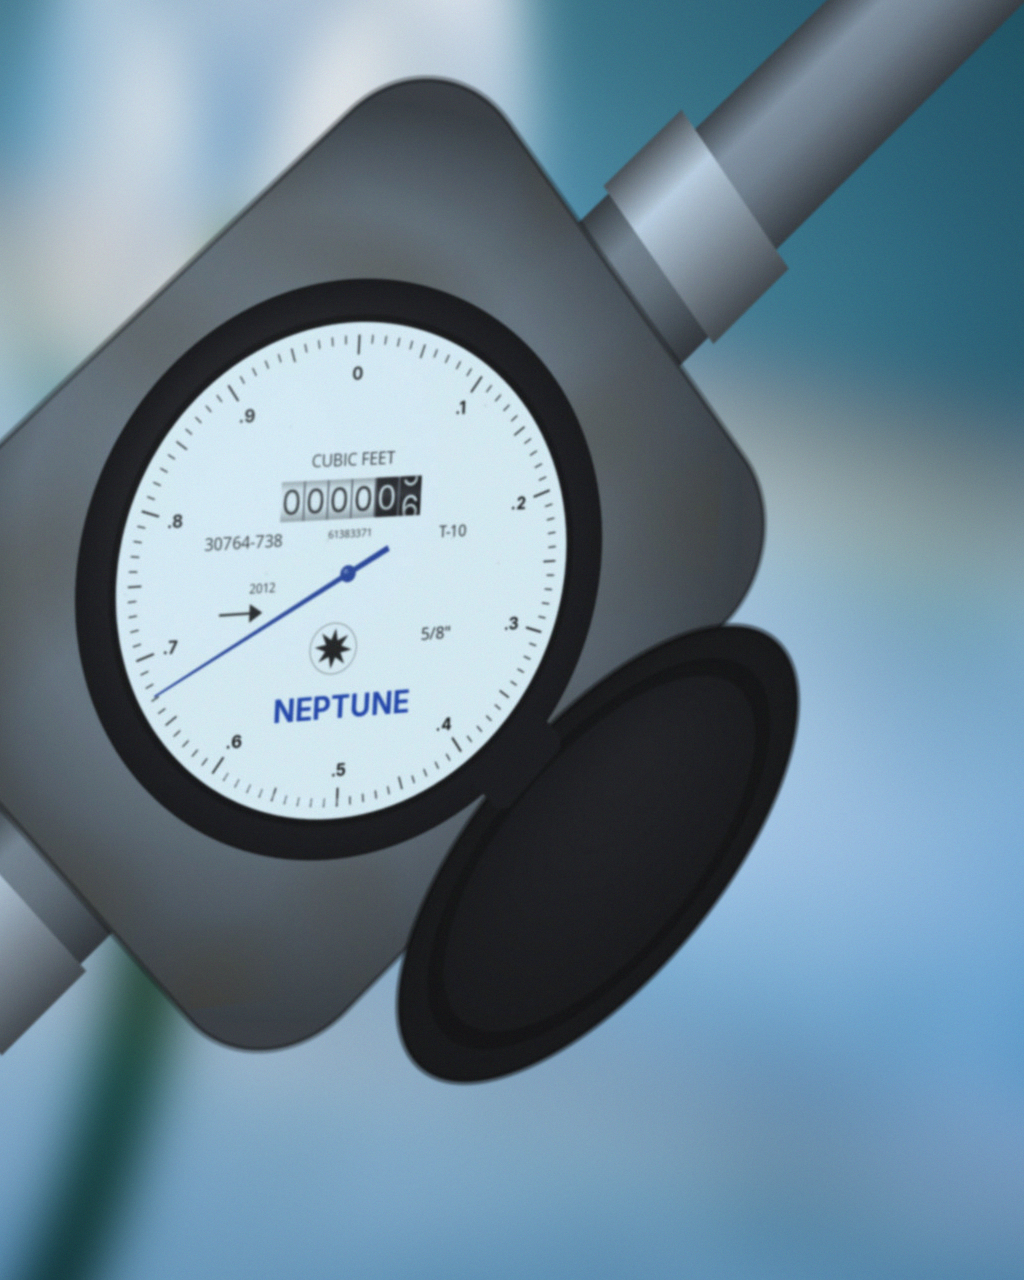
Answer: 5.67 ft³
